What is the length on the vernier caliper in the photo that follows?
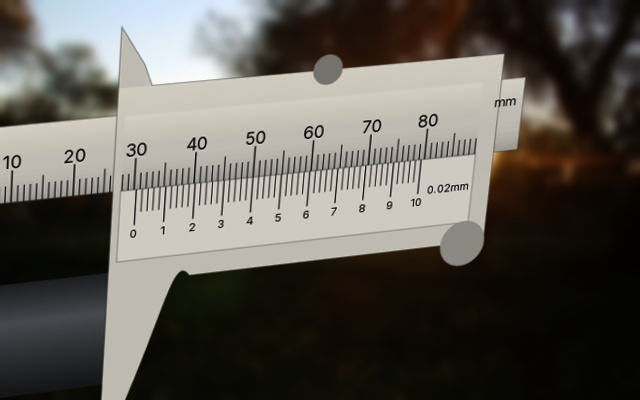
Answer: 30.4 mm
